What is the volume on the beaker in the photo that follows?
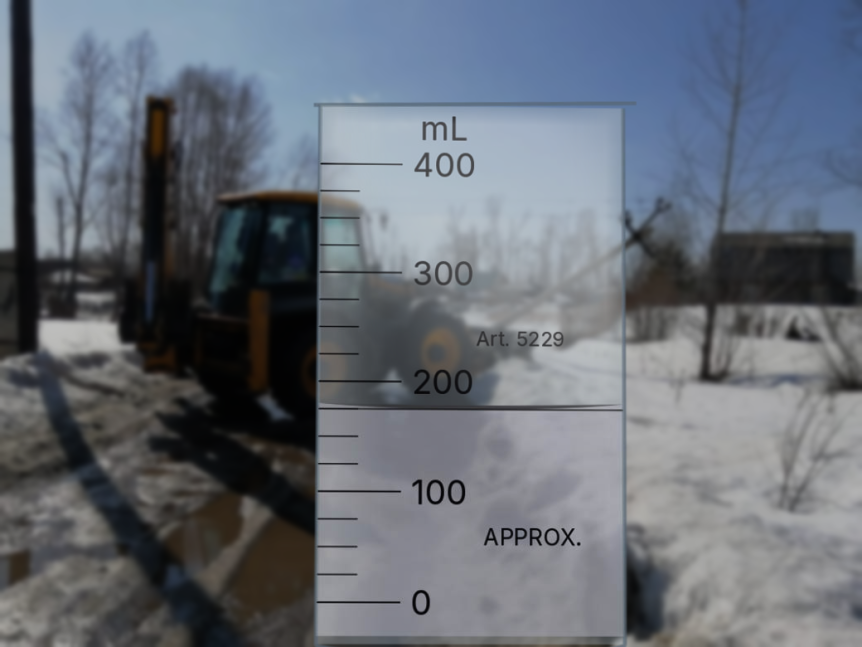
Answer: 175 mL
